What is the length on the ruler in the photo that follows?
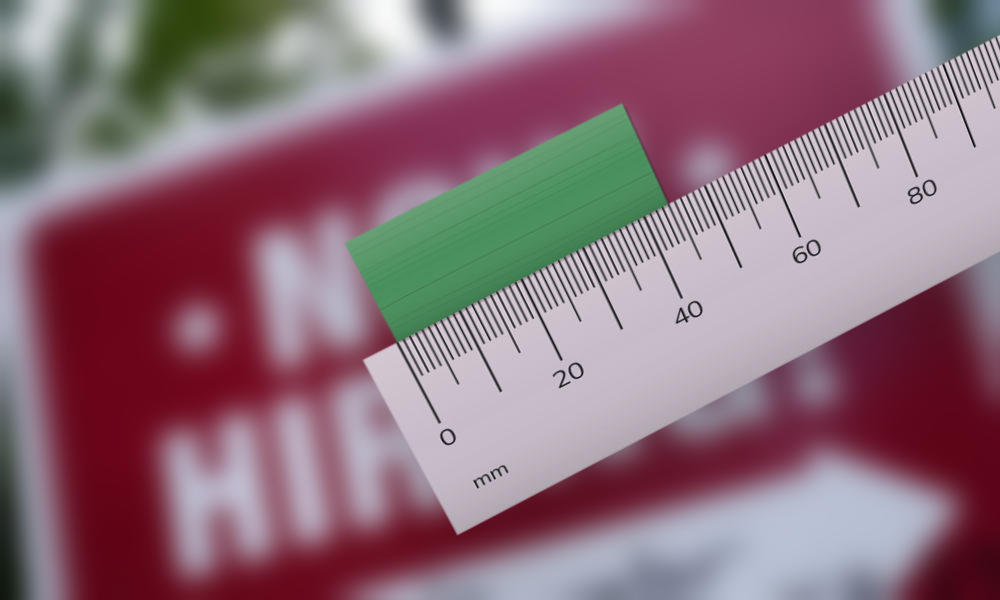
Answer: 44 mm
